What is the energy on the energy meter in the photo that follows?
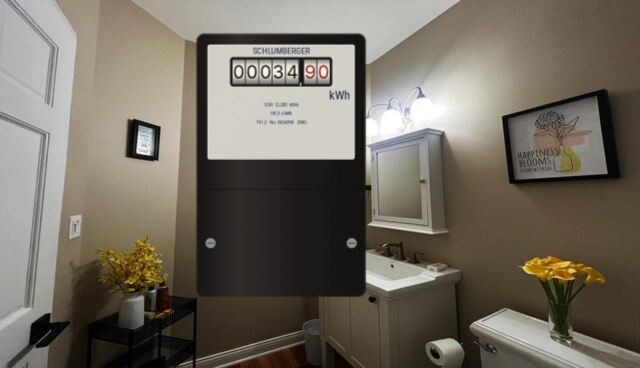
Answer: 34.90 kWh
